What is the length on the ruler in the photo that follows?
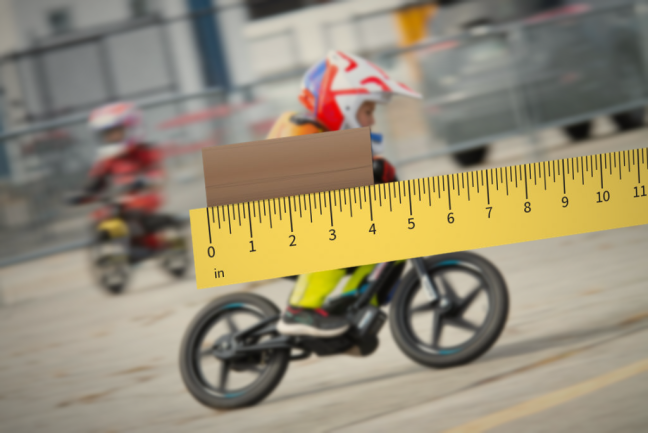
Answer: 4.125 in
